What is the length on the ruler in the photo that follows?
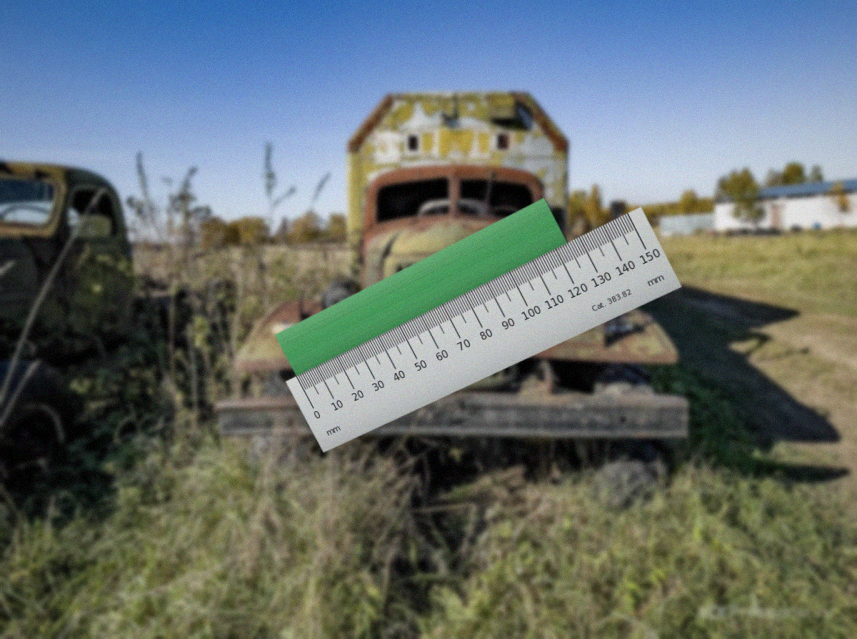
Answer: 125 mm
